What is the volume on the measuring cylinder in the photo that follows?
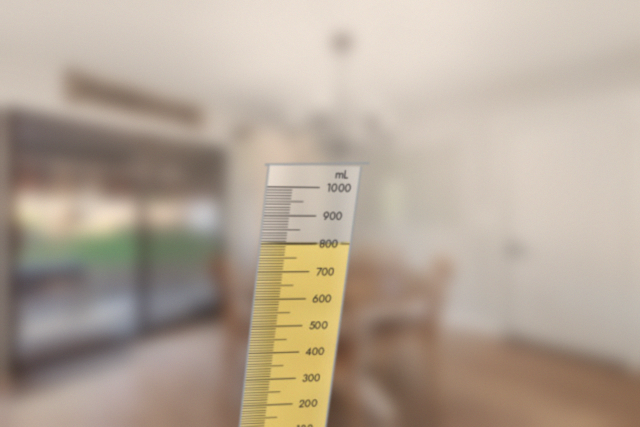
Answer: 800 mL
